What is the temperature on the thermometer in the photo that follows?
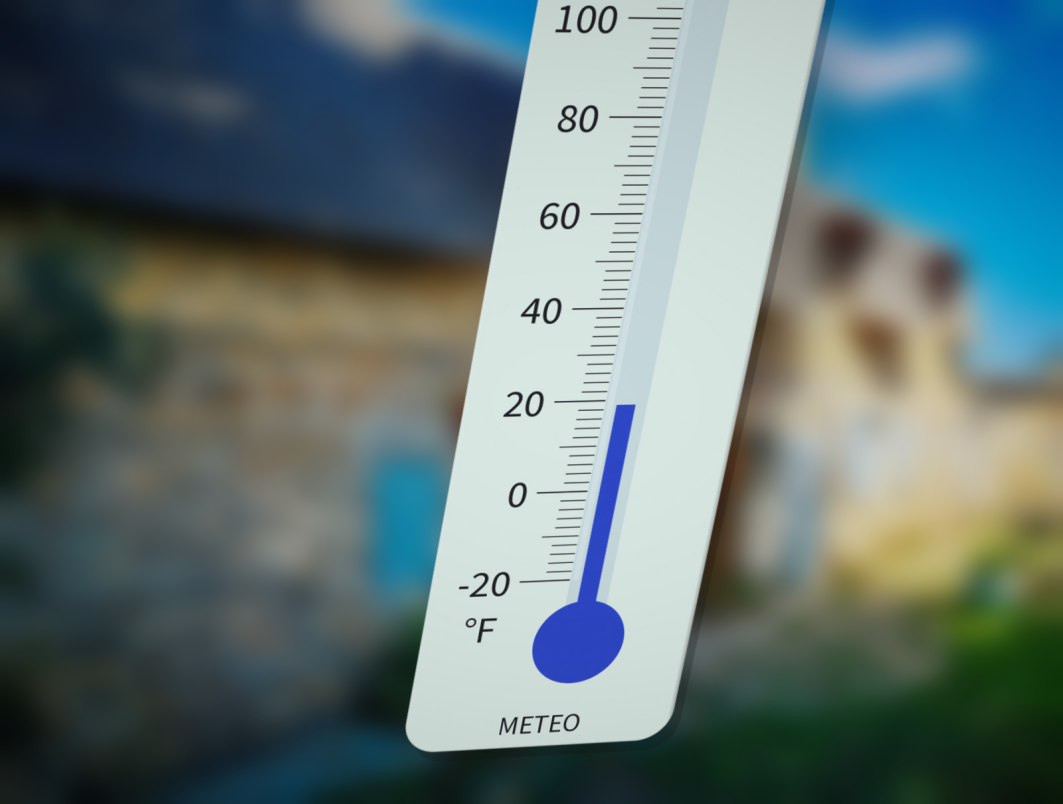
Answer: 19 °F
